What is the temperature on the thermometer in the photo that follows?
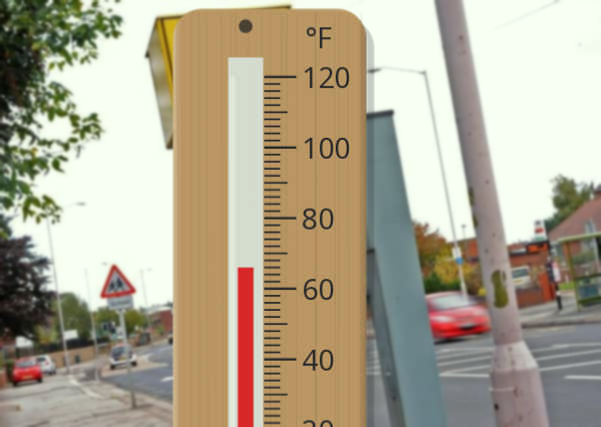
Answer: 66 °F
